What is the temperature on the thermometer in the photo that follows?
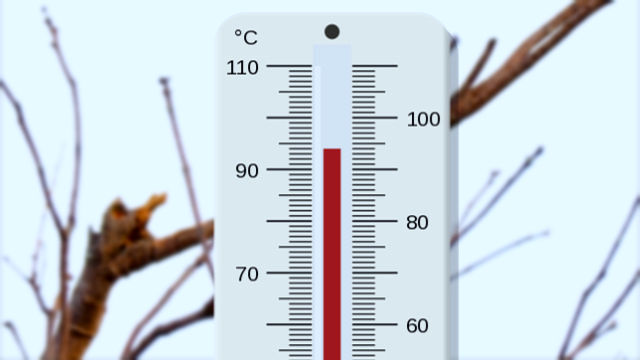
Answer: 94 °C
